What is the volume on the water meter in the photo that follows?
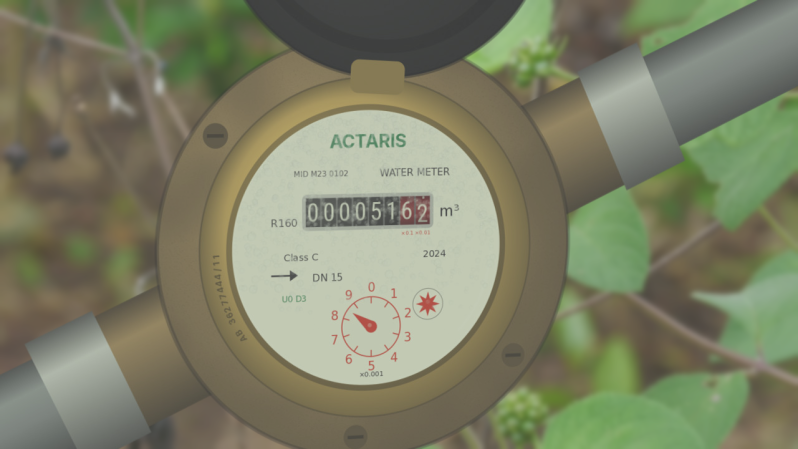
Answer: 51.618 m³
